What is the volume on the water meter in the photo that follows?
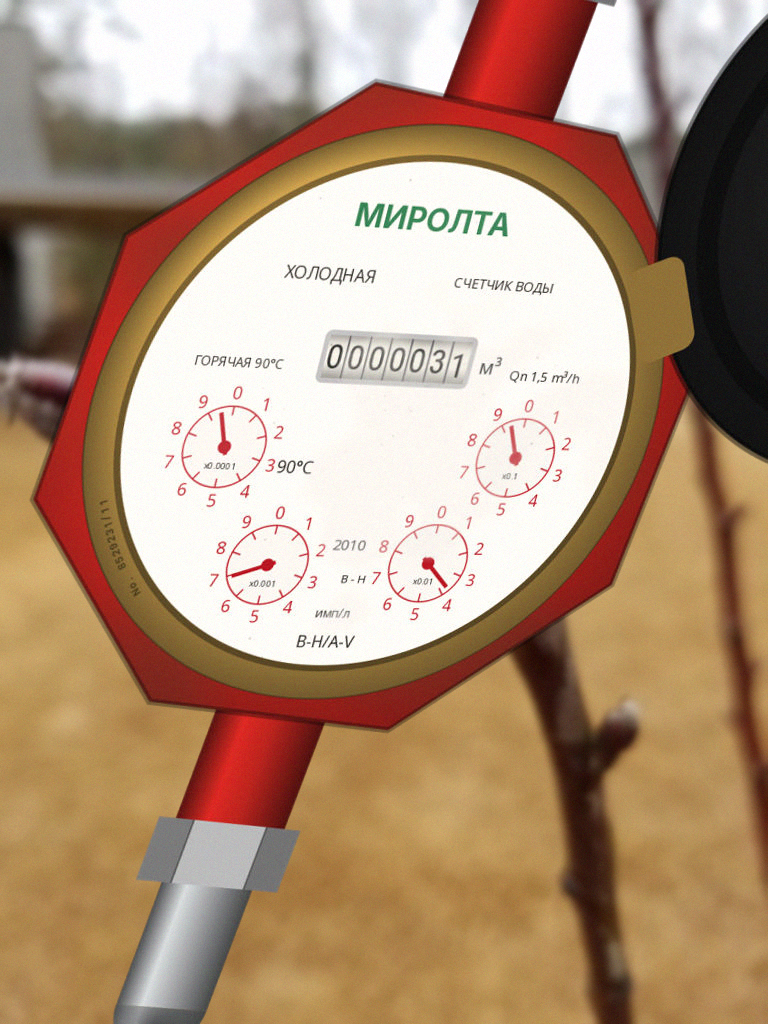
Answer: 30.9369 m³
